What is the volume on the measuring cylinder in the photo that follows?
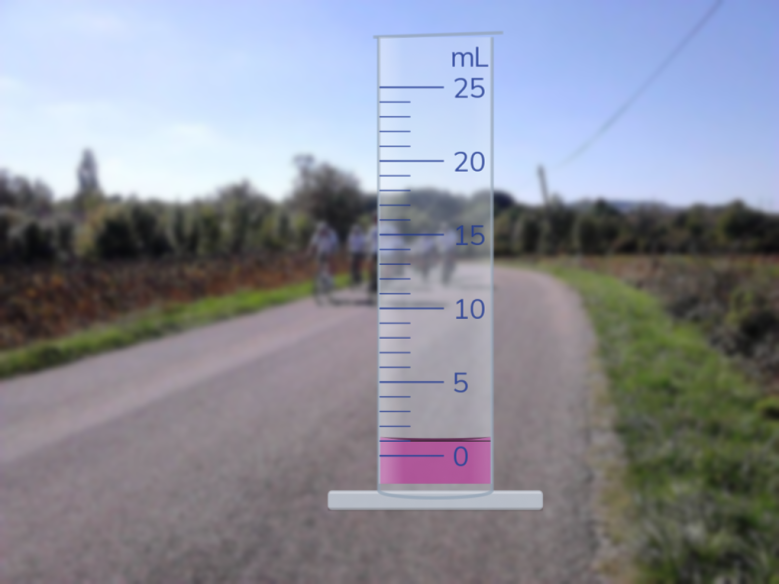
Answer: 1 mL
